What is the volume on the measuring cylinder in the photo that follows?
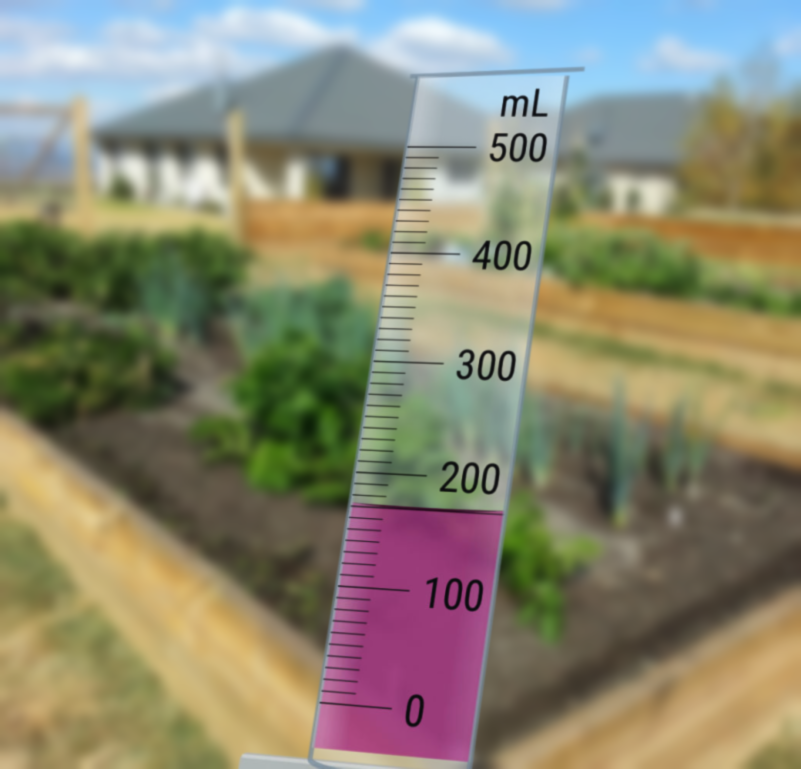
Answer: 170 mL
